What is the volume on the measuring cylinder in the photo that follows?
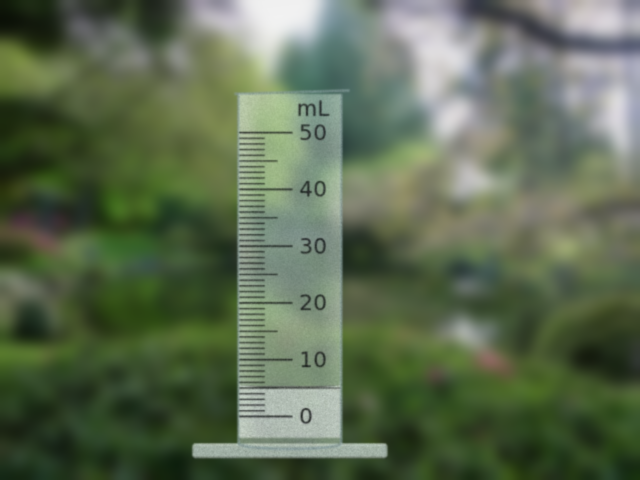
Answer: 5 mL
